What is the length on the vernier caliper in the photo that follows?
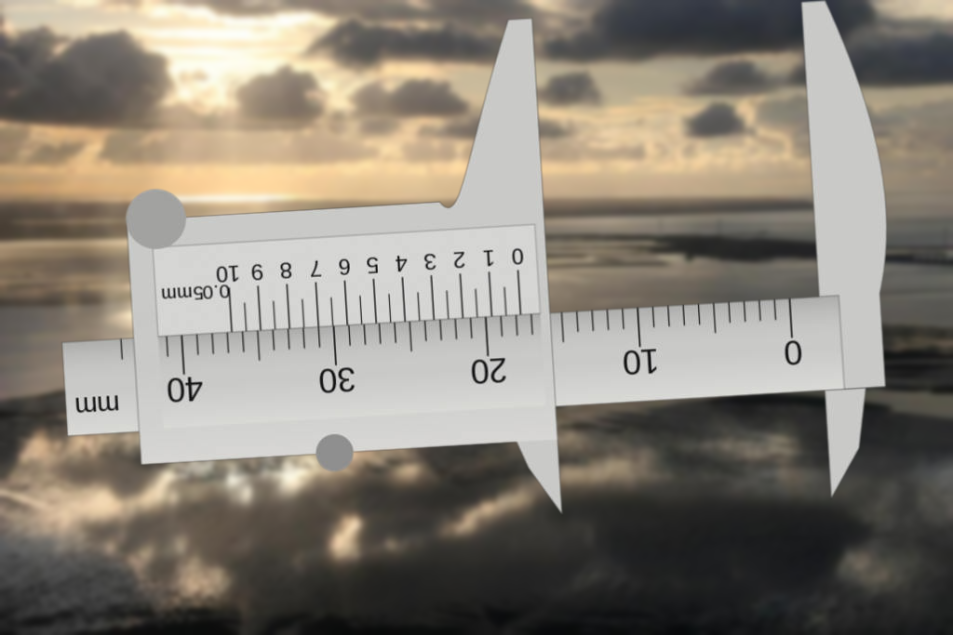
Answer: 17.7 mm
